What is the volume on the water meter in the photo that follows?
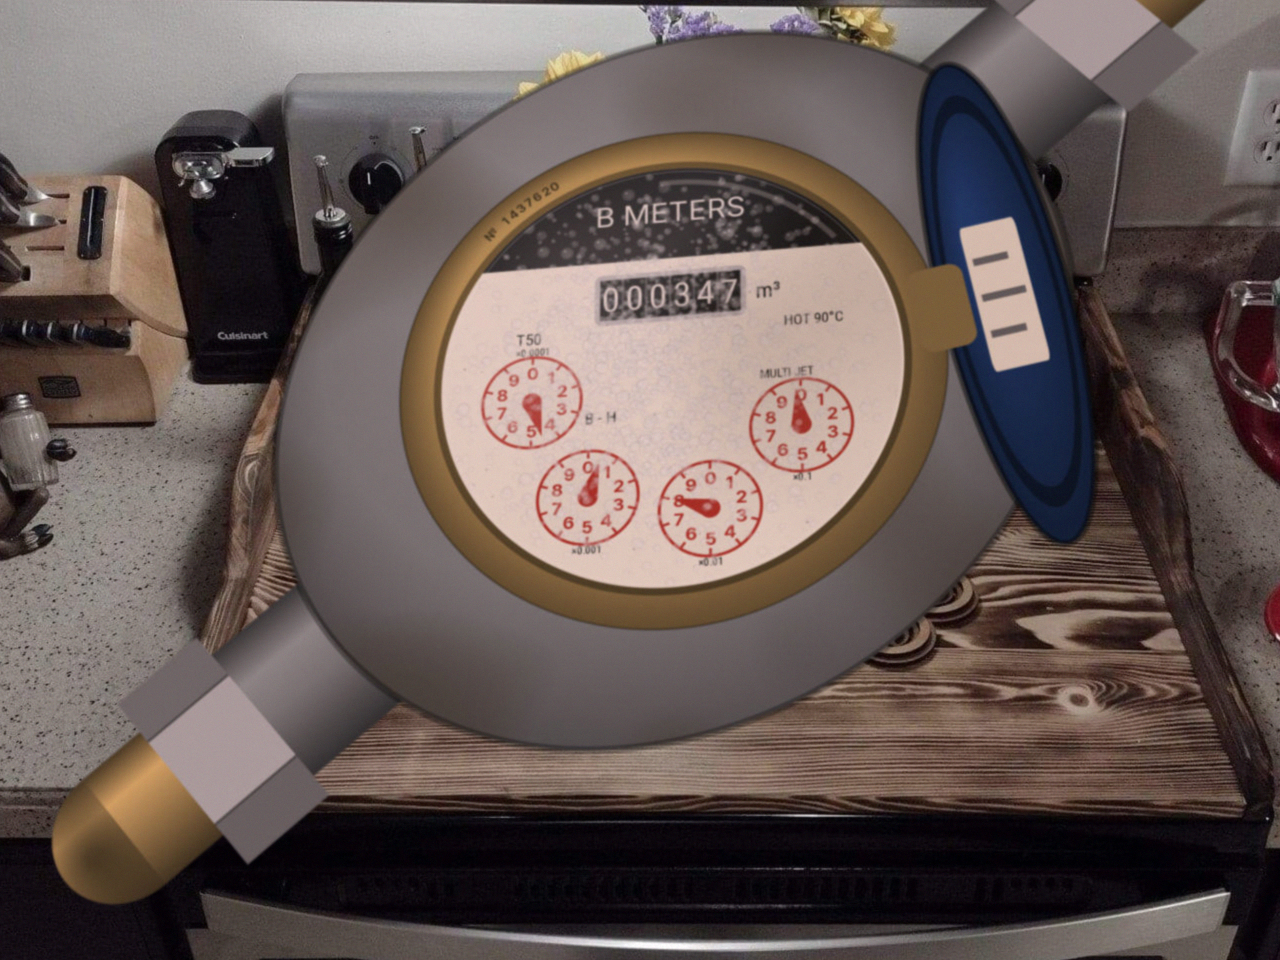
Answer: 346.9804 m³
